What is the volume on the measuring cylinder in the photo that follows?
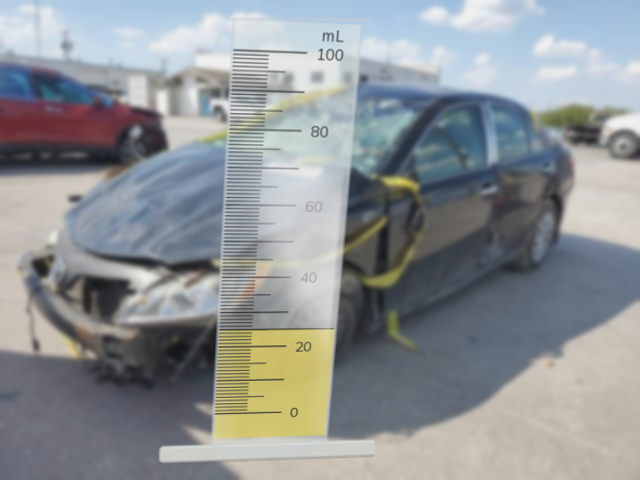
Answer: 25 mL
